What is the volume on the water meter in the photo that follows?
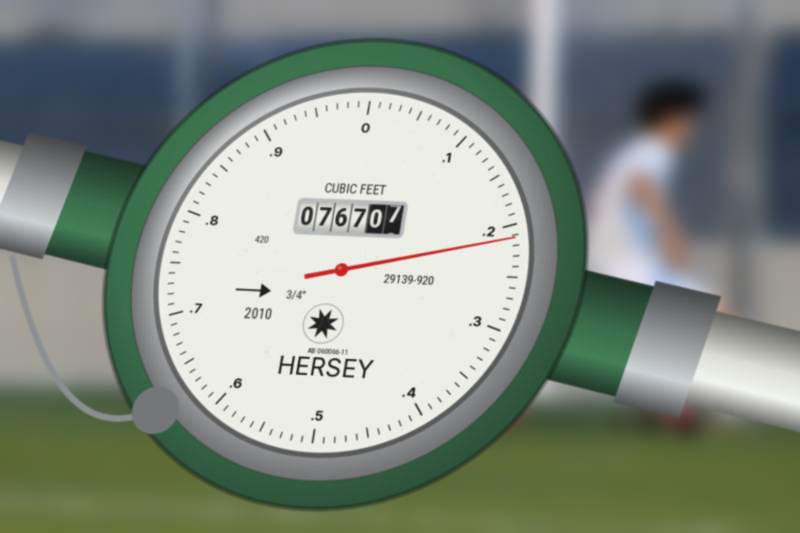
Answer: 76707.21 ft³
